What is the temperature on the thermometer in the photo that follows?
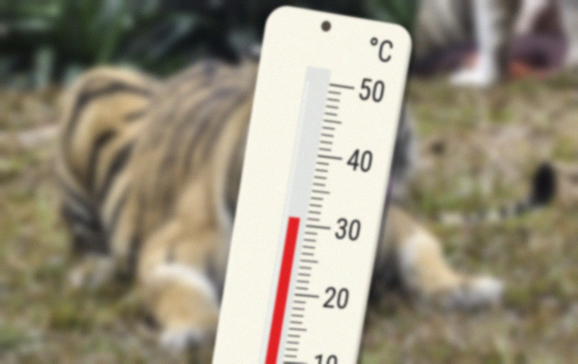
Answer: 31 °C
